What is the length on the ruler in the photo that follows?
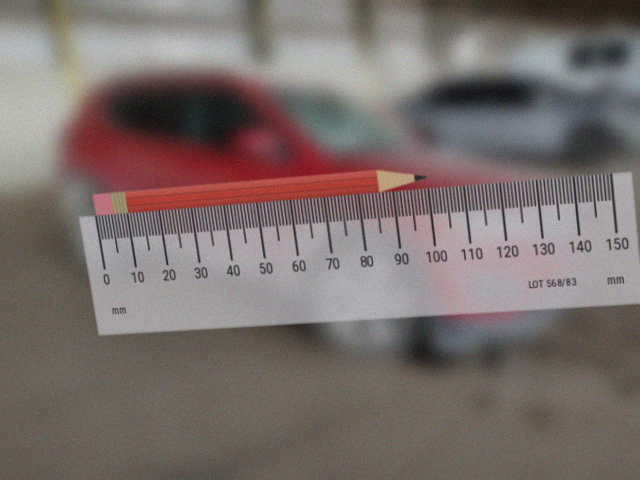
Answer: 100 mm
